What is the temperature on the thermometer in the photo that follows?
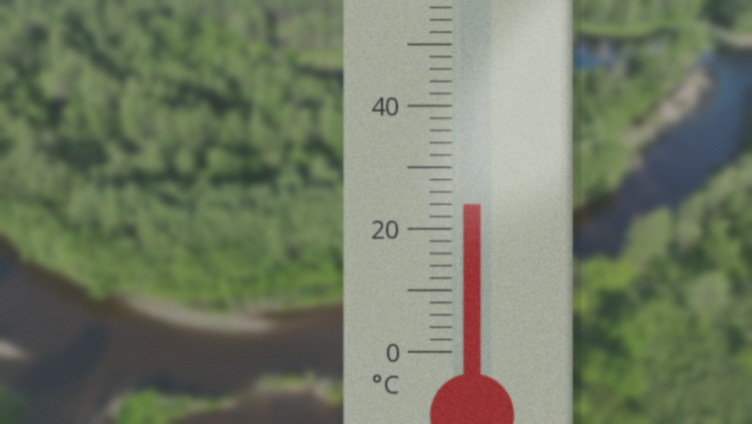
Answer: 24 °C
